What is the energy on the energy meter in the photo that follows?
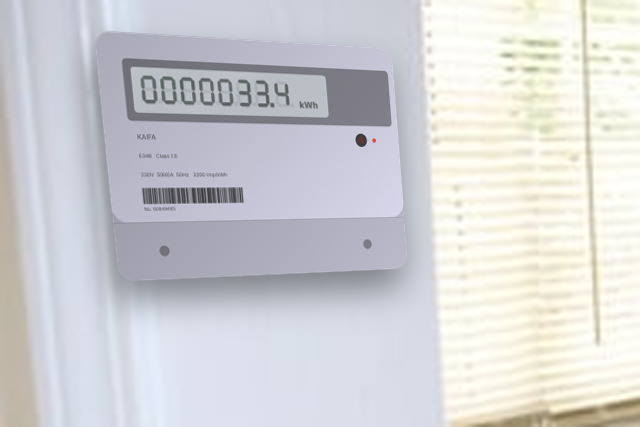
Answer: 33.4 kWh
